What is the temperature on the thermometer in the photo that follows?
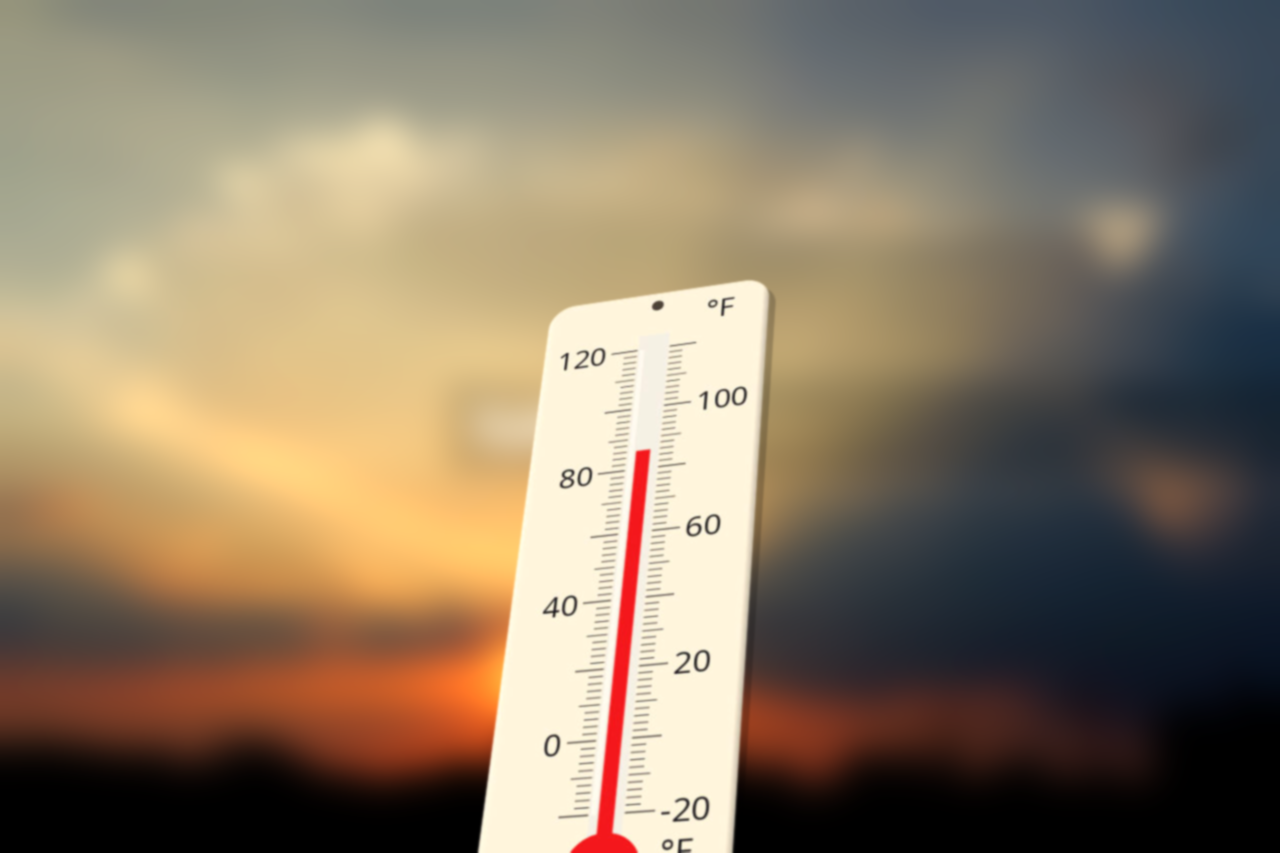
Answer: 86 °F
